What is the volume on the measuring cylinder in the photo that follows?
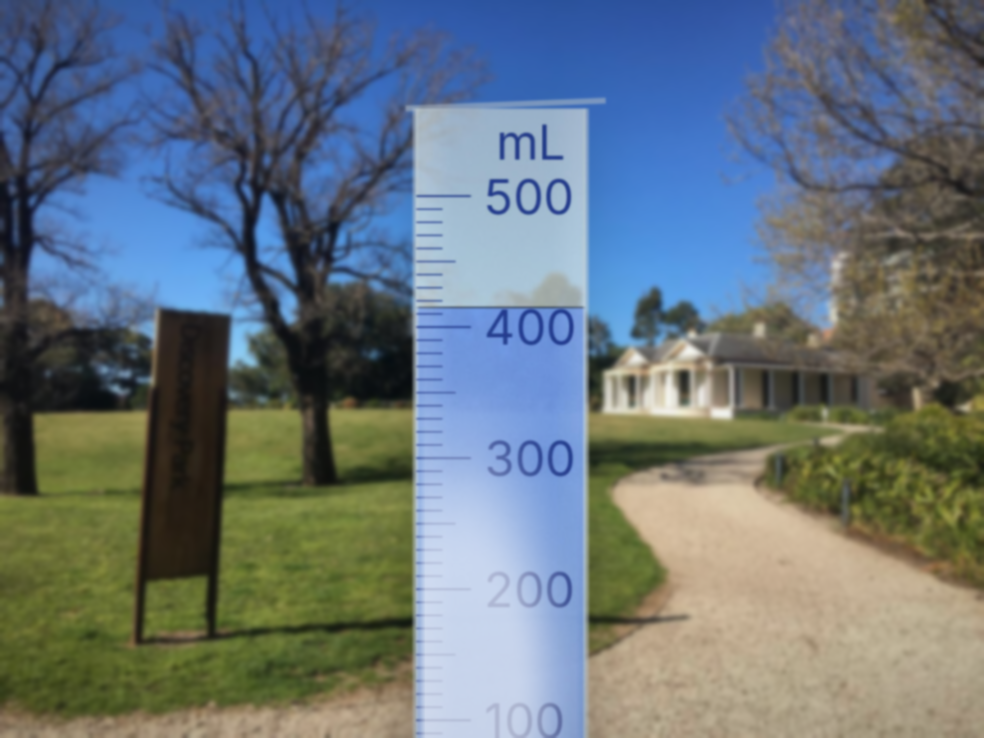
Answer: 415 mL
